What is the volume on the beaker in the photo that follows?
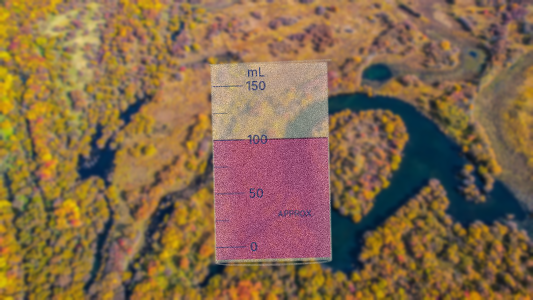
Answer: 100 mL
